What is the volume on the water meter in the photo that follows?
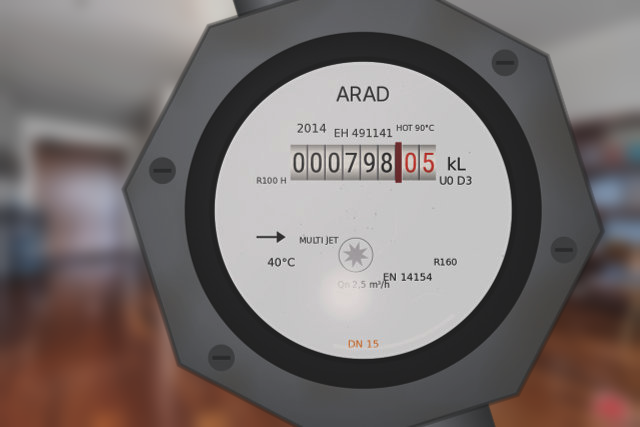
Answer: 798.05 kL
